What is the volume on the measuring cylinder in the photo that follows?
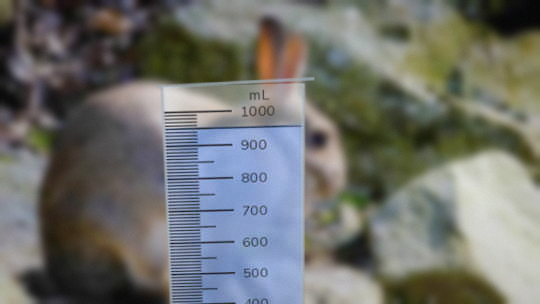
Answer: 950 mL
